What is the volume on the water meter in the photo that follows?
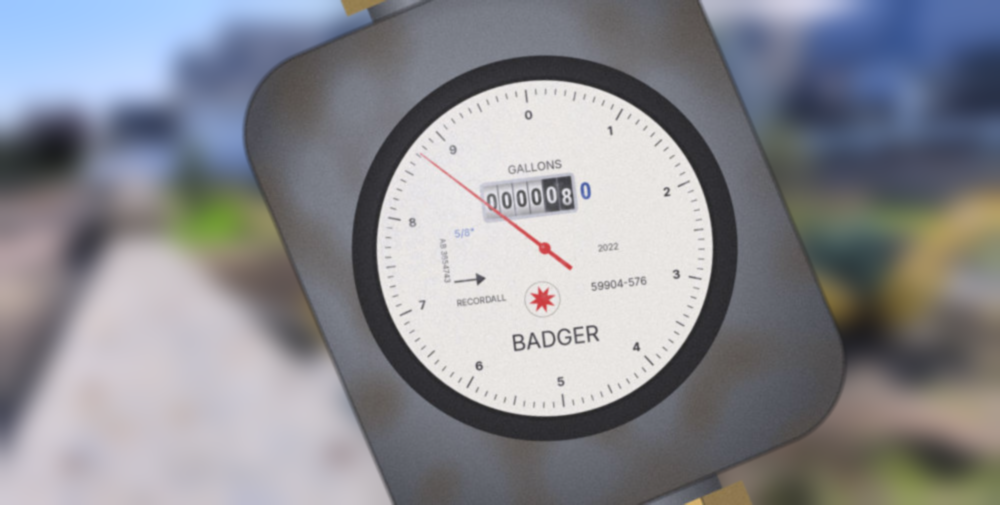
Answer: 78.7 gal
